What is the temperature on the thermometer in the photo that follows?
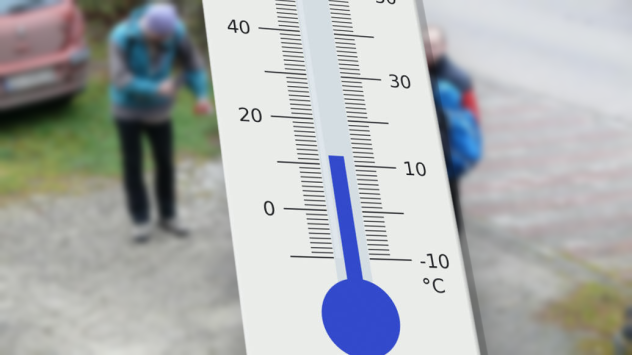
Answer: 12 °C
